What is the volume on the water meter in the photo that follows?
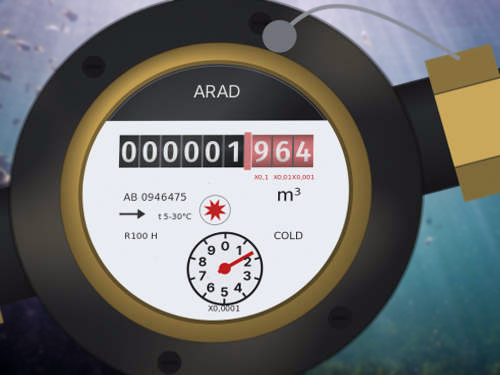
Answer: 1.9641 m³
